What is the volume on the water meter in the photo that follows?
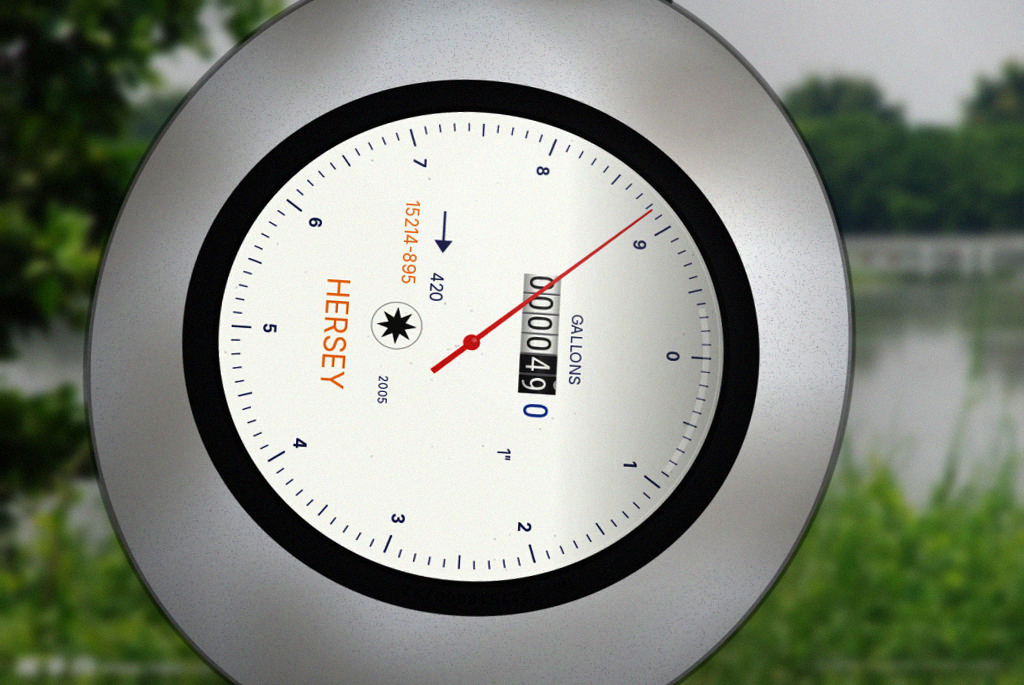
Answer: 488.8 gal
